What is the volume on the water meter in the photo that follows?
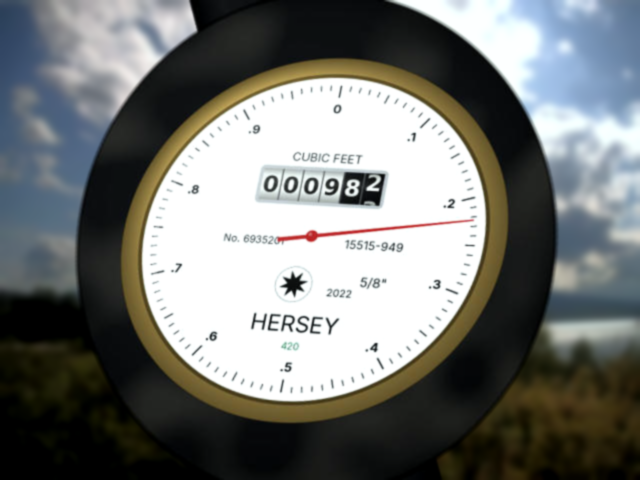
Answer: 982.22 ft³
